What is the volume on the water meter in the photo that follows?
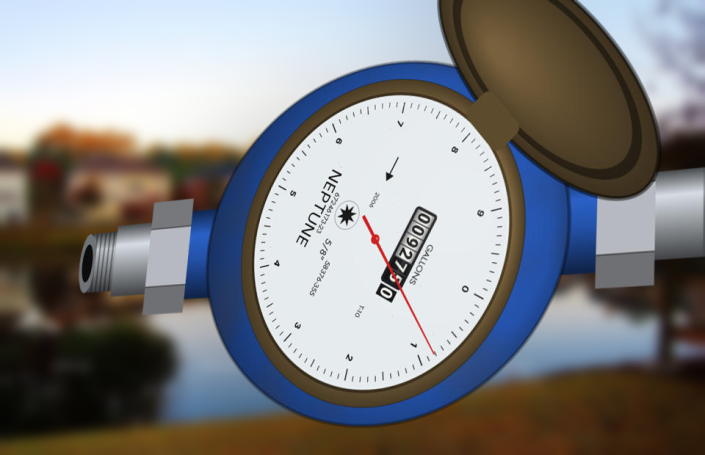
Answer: 92750.8 gal
